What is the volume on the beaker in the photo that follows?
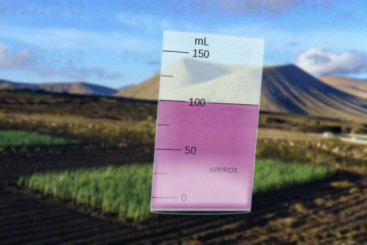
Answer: 100 mL
